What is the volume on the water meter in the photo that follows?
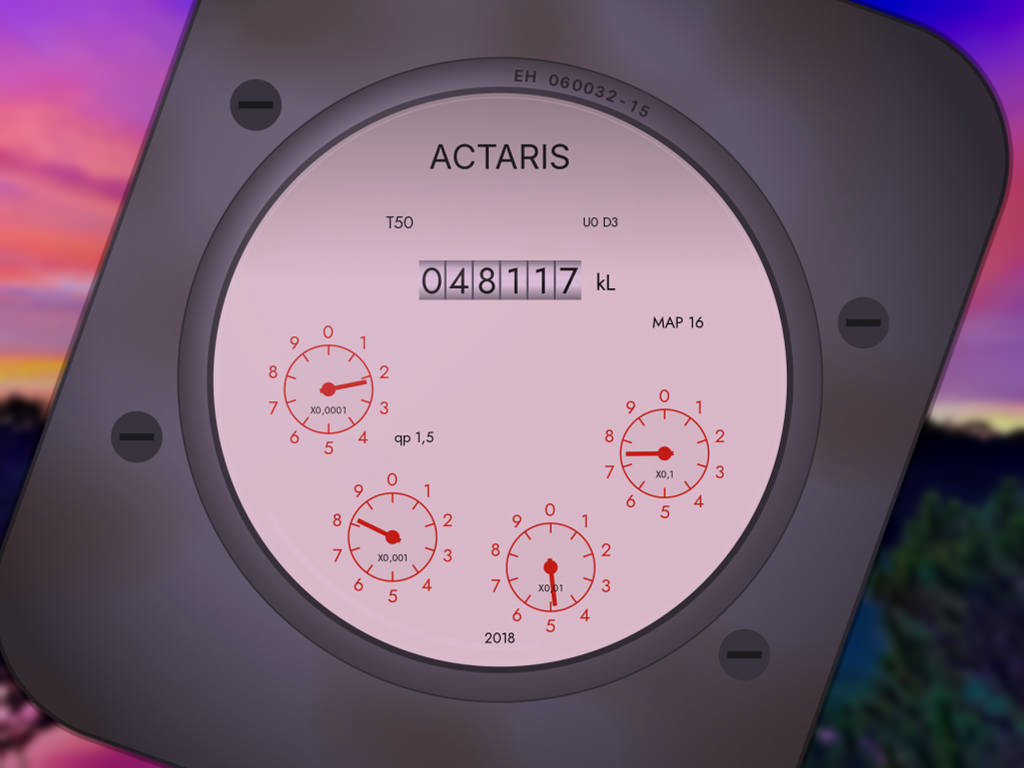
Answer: 48117.7482 kL
